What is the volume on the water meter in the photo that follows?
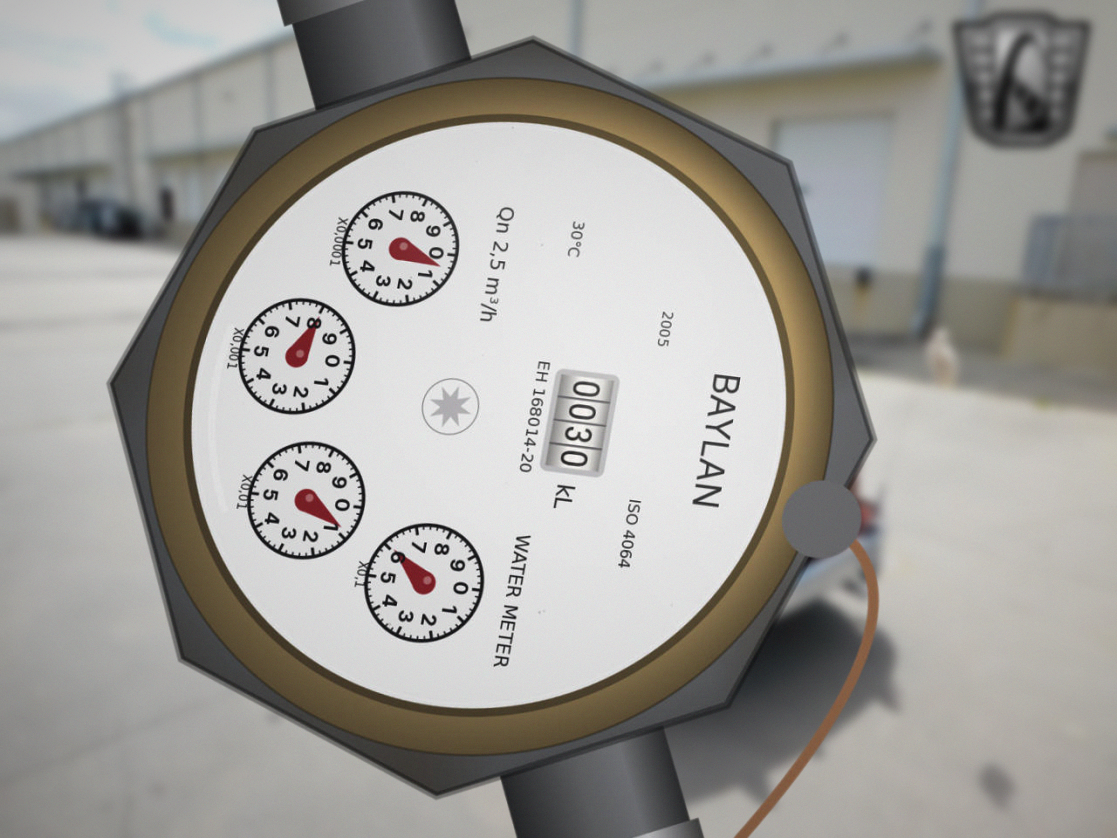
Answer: 30.6080 kL
